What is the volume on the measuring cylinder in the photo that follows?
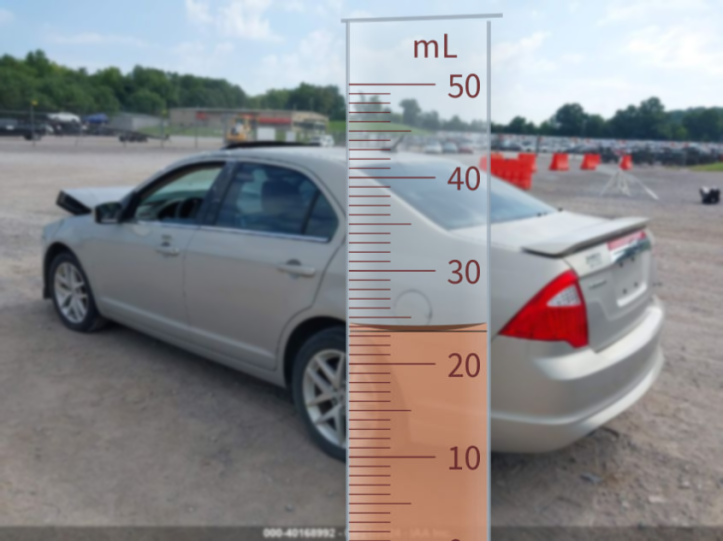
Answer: 23.5 mL
